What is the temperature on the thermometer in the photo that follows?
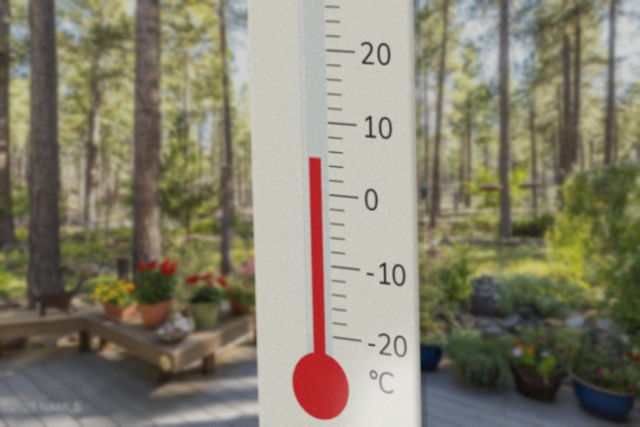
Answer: 5 °C
